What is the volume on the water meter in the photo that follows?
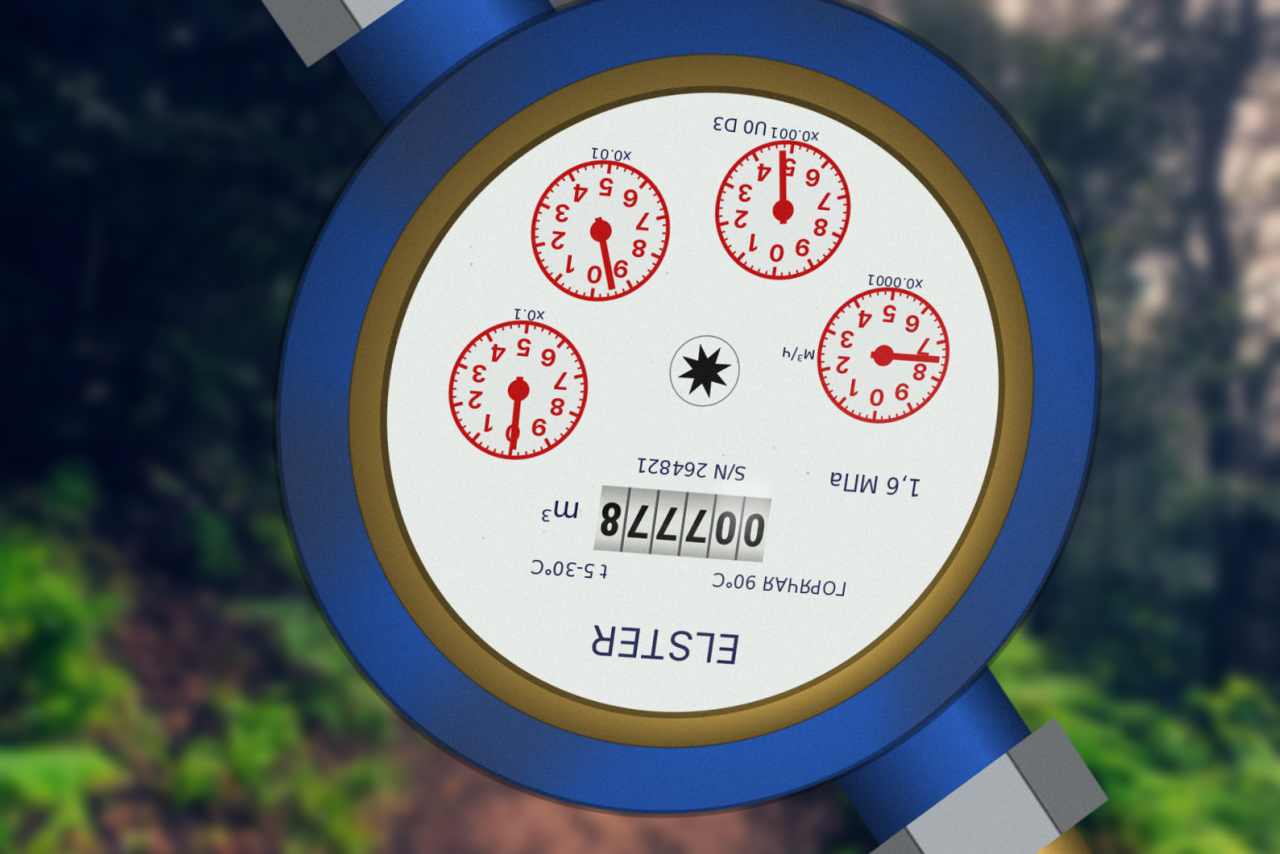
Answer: 7777.9947 m³
